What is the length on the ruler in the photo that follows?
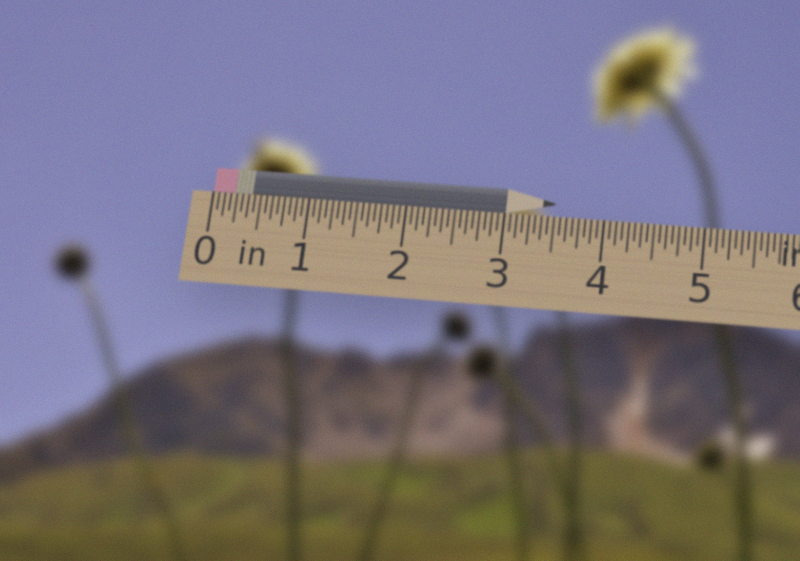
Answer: 3.5 in
